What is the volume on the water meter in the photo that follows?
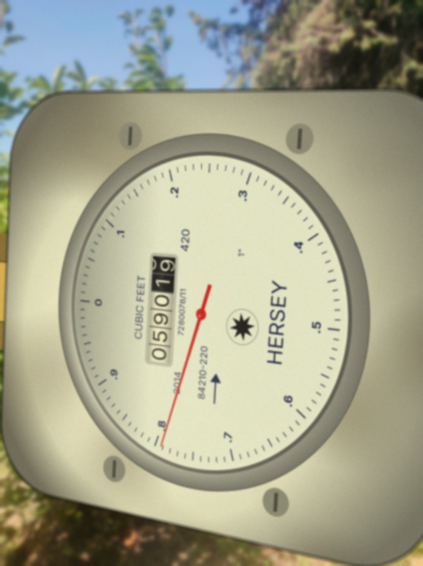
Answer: 59018.79 ft³
